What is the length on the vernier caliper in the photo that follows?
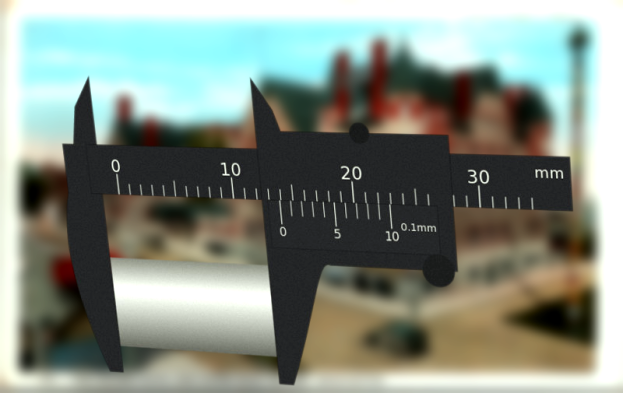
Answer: 13.9 mm
